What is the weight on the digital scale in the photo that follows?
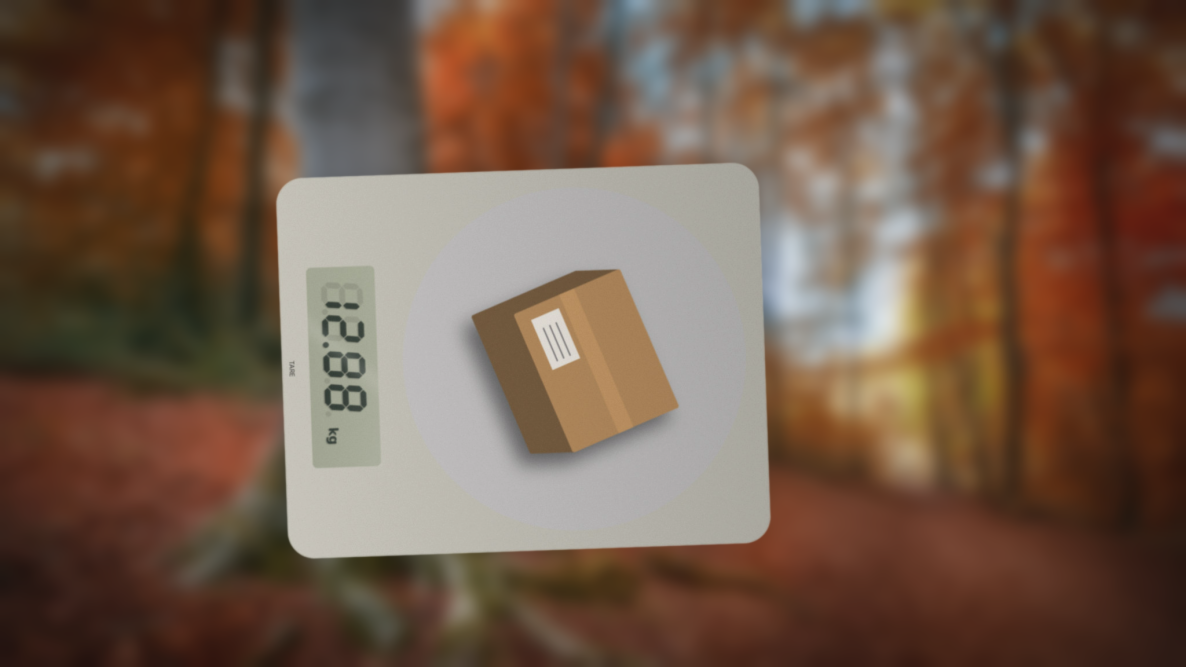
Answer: 12.88 kg
